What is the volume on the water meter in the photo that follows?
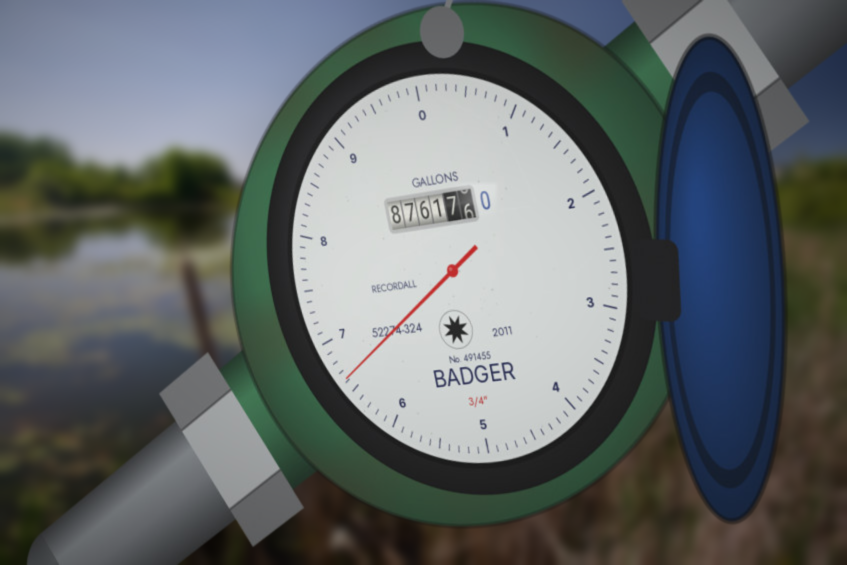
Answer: 8761756.6 gal
